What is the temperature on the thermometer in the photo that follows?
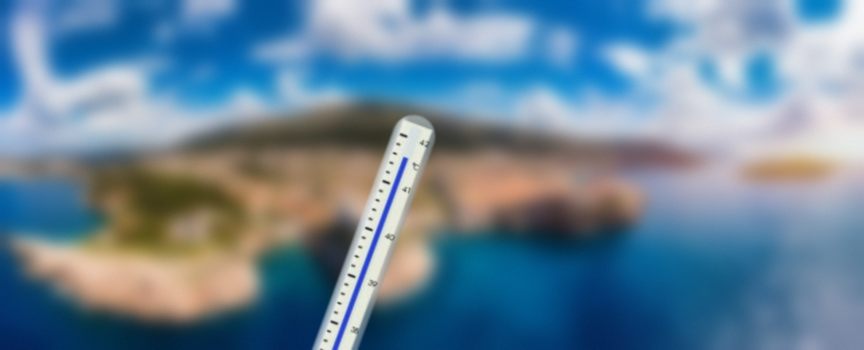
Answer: 41.6 °C
